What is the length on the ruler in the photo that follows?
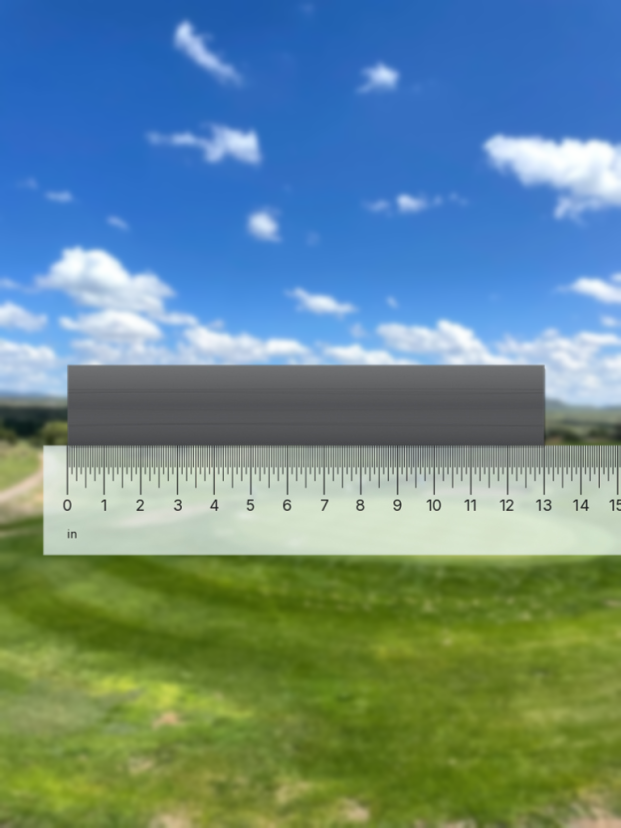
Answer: 13 in
